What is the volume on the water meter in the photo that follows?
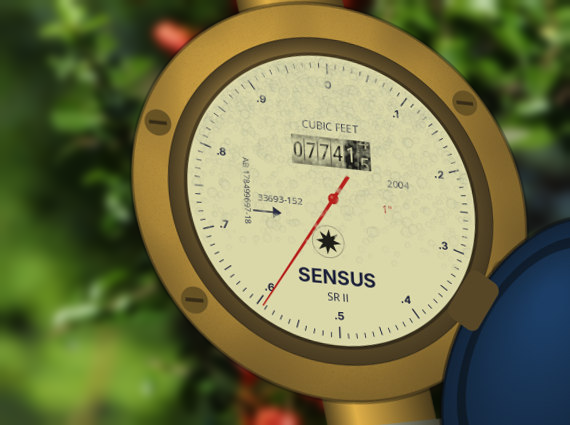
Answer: 77414.59 ft³
